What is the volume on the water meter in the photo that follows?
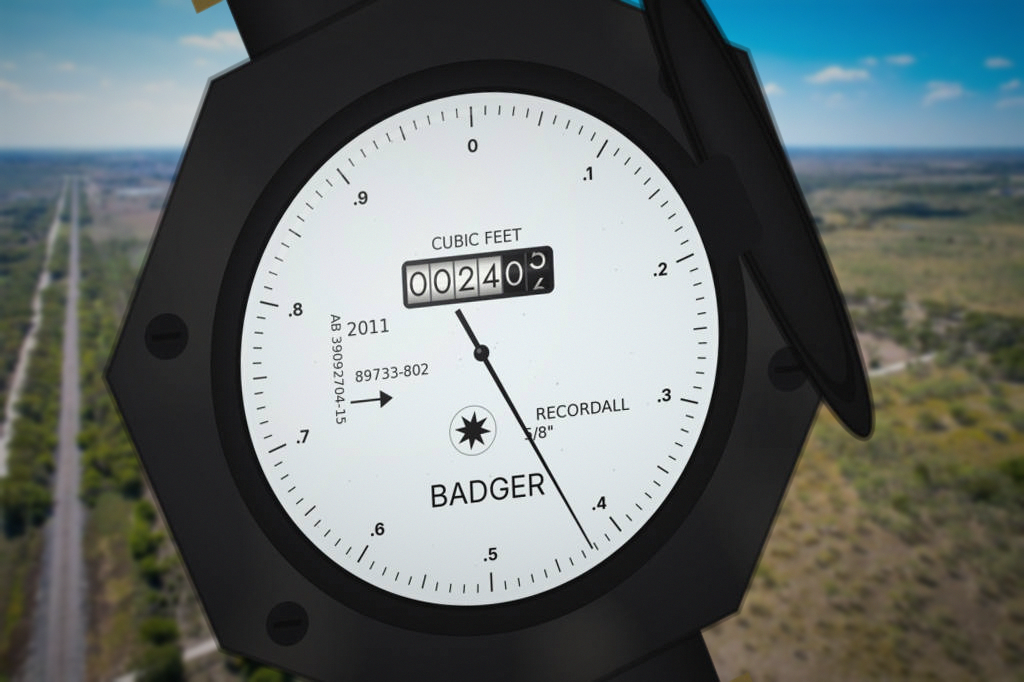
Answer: 2405.42 ft³
